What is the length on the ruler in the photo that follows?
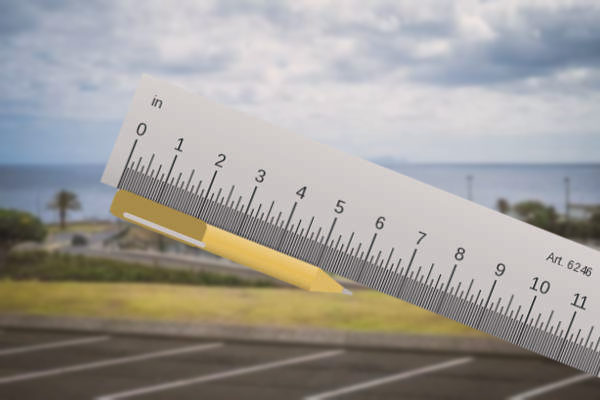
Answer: 6 in
